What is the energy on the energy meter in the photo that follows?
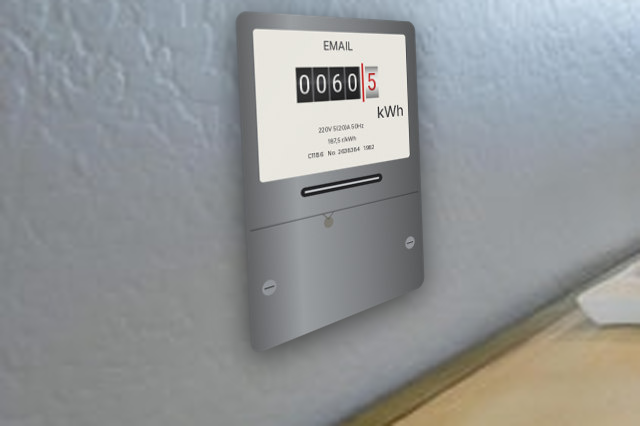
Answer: 60.5 kWh
